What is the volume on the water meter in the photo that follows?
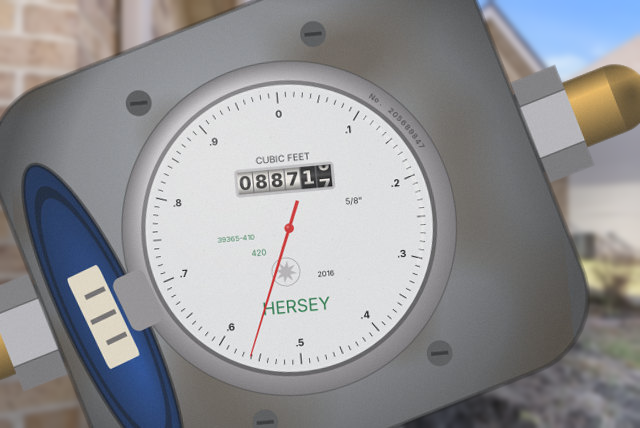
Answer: 88716.56 ft³
